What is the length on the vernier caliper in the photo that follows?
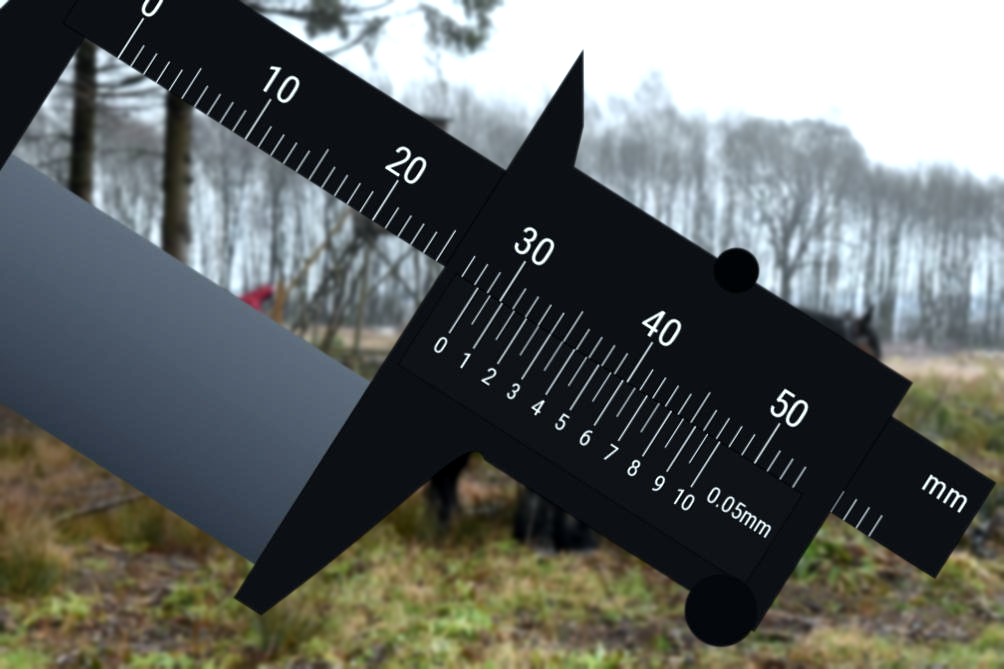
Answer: 28.3 mm
